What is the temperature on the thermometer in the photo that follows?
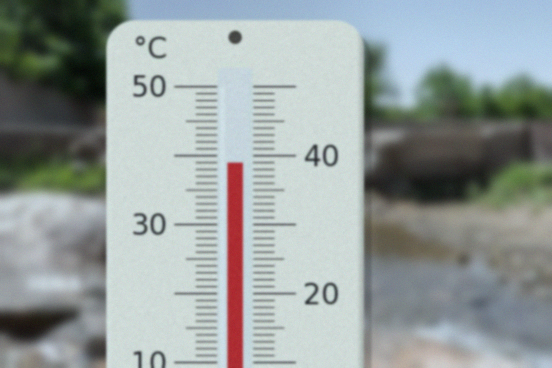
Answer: 39 °C
